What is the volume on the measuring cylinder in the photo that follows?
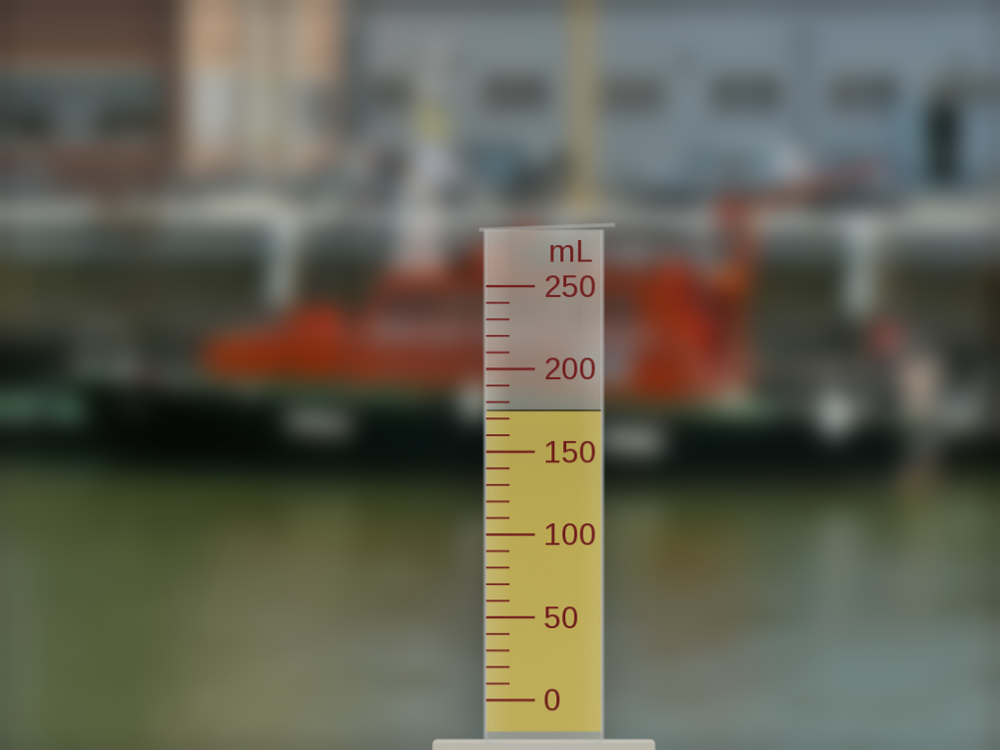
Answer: 175 mL
